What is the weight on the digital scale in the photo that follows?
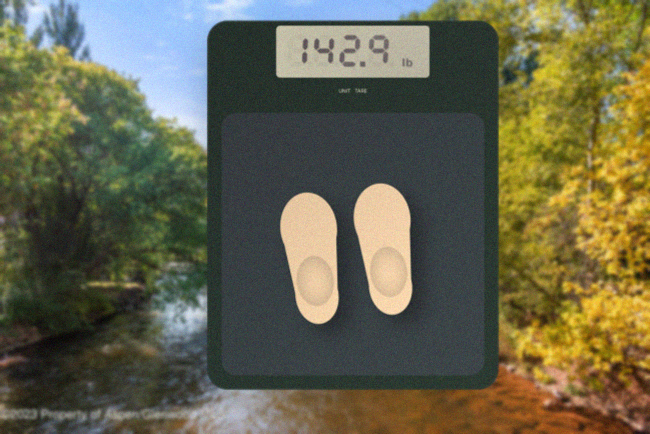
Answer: 142.9 lb
